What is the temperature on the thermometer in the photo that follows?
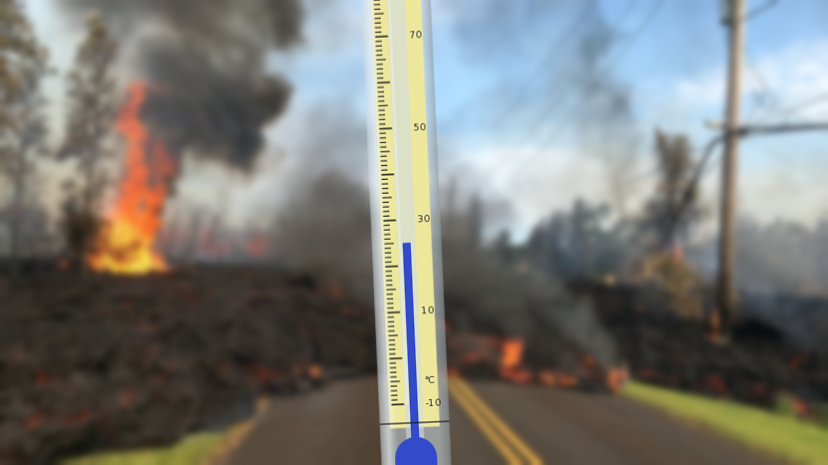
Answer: 25 °C
